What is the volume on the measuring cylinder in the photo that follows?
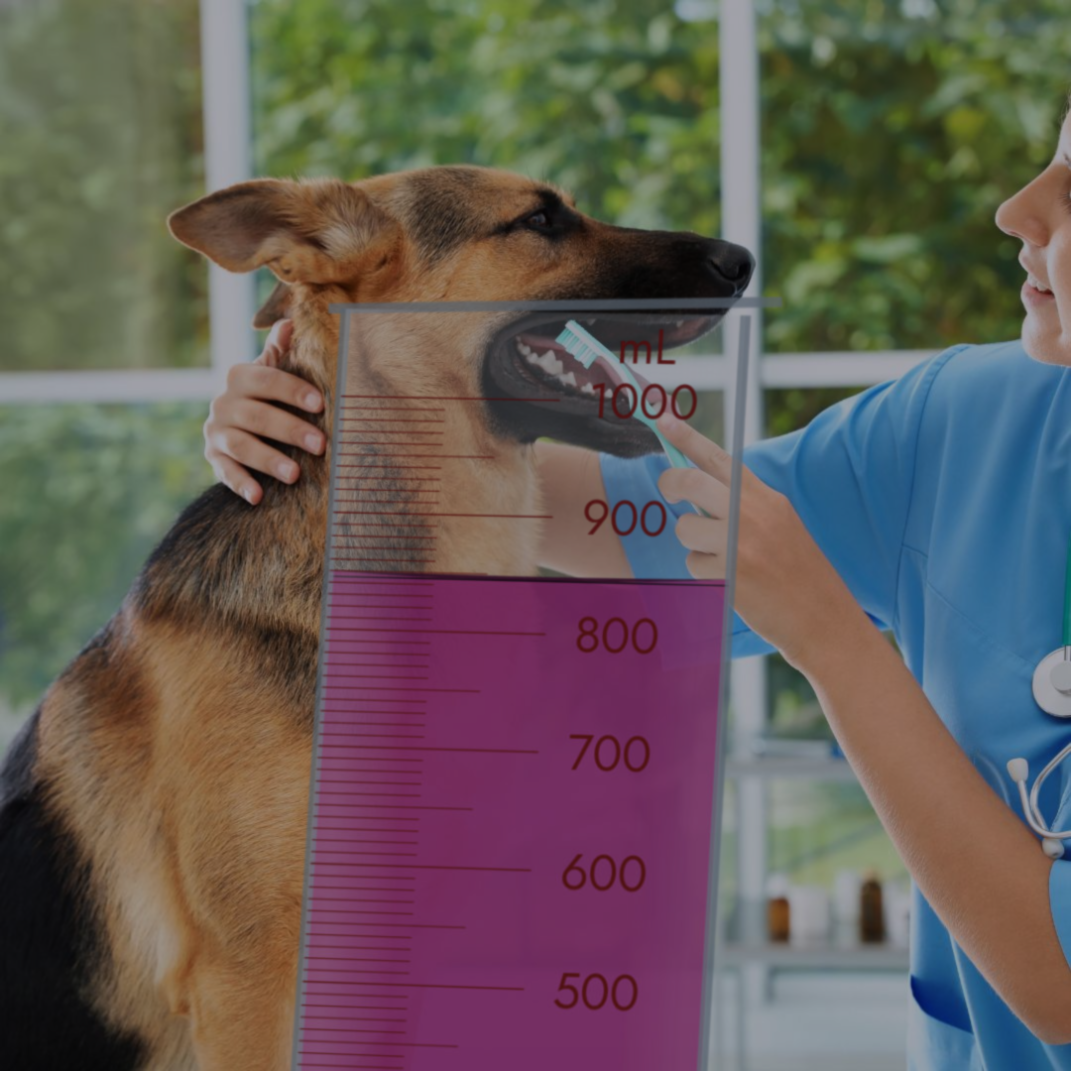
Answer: 845 mL
